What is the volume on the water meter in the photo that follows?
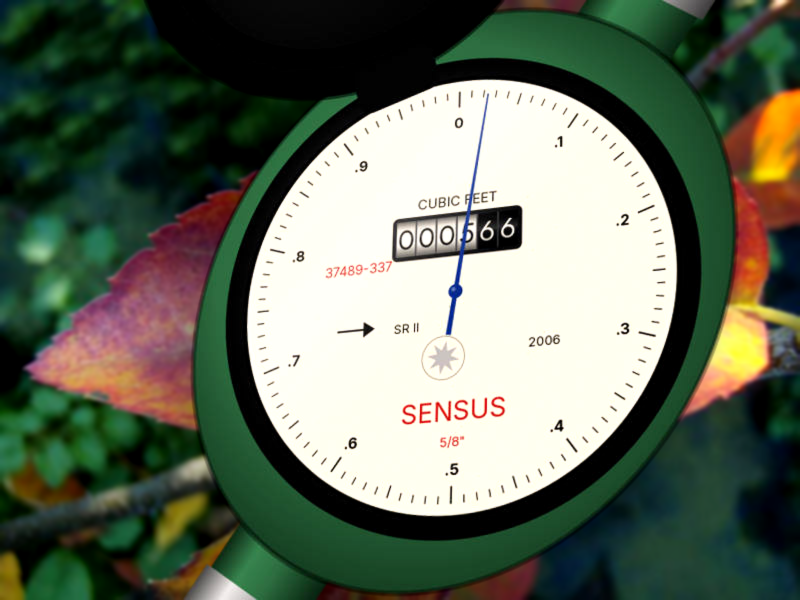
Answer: 566.02 ft³
